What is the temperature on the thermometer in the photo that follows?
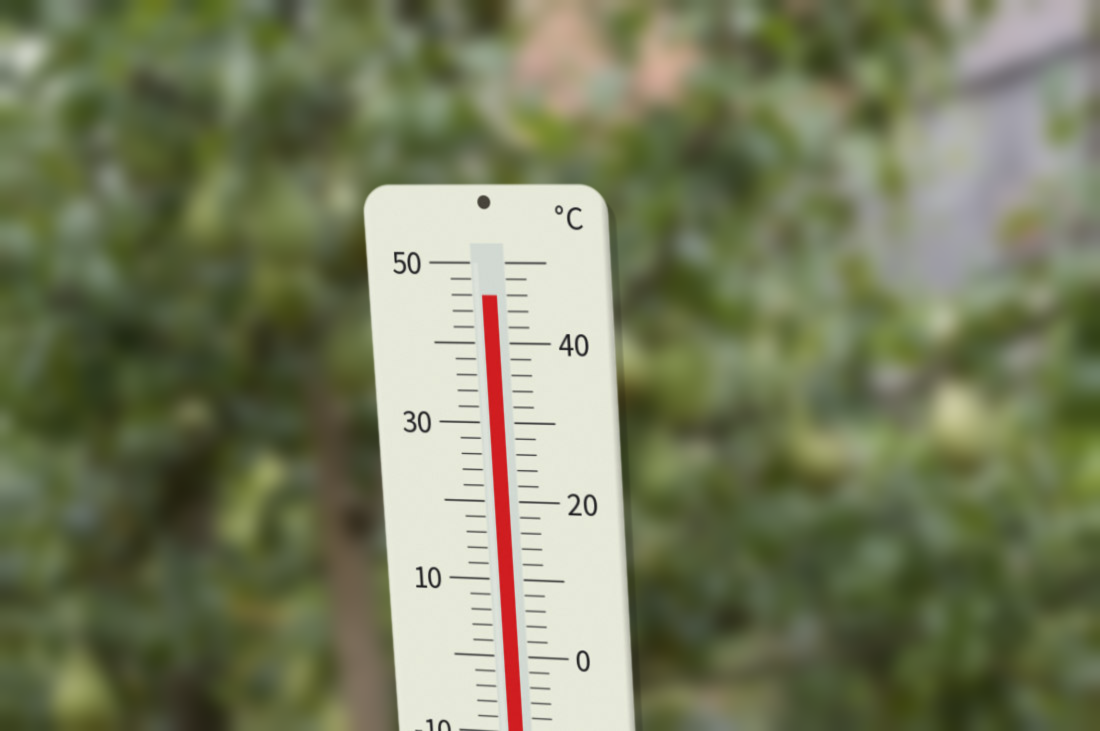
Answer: 46 °C
